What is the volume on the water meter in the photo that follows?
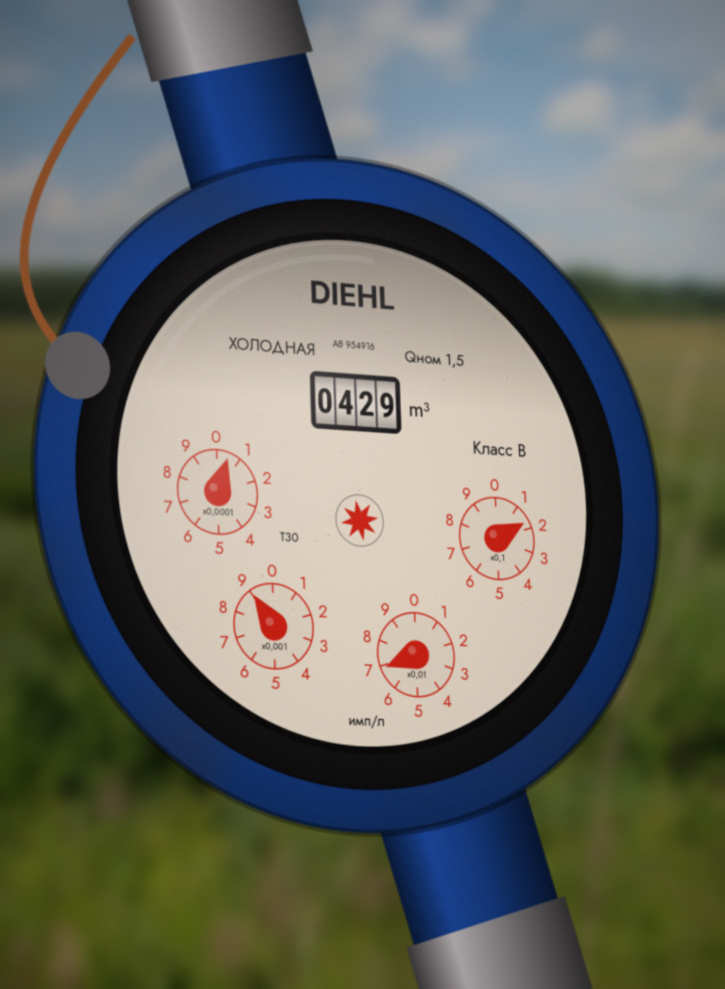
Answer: 429.1690 m³
